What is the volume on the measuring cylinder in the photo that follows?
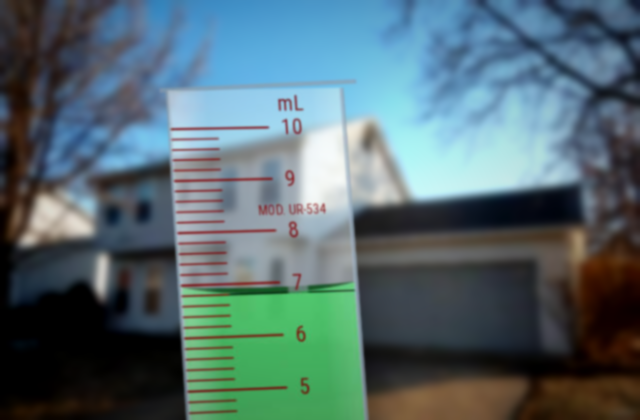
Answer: 6.8 mL
